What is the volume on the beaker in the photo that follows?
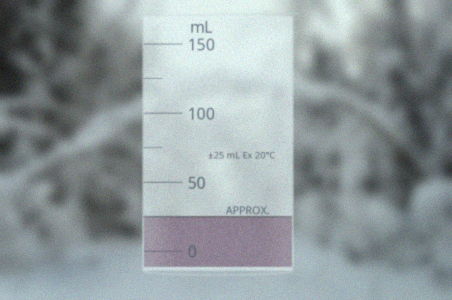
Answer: 25 mL
